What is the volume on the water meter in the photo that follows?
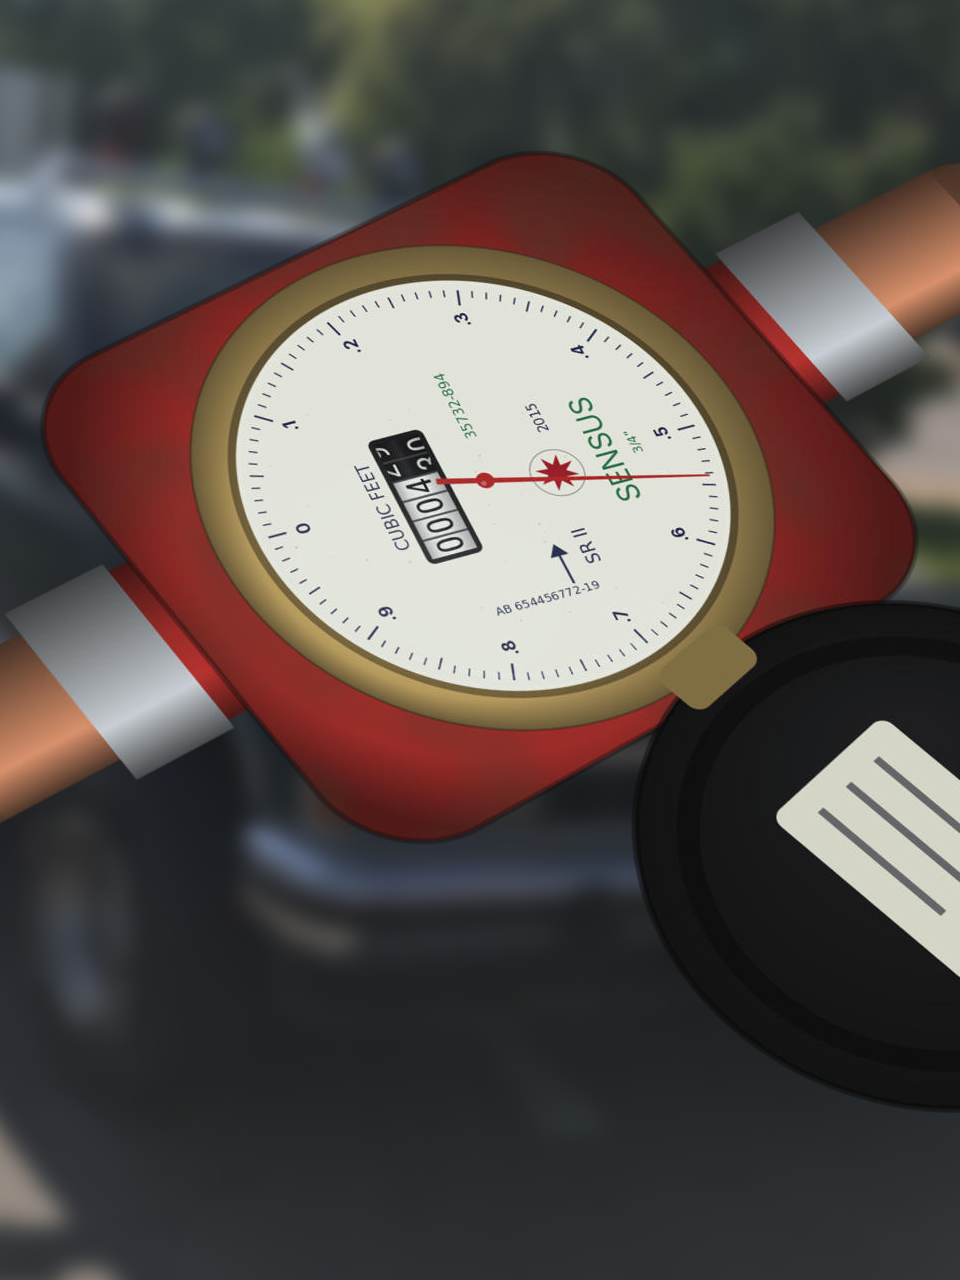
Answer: 429.54 ft³
